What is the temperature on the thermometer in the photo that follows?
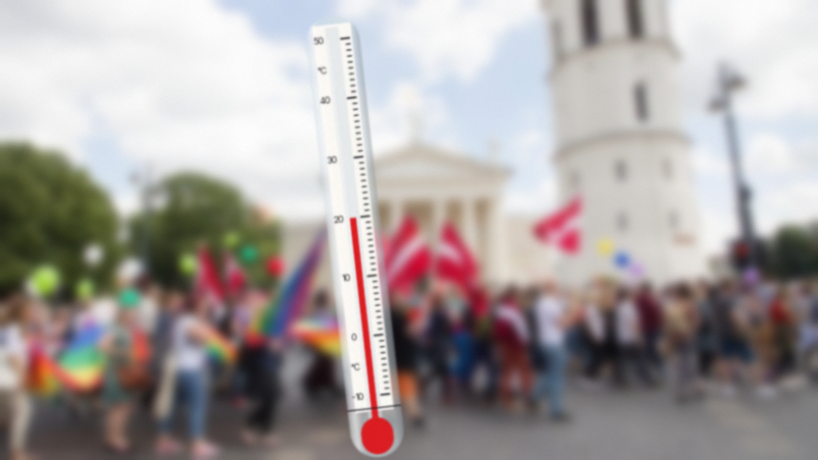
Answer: 20 °C
